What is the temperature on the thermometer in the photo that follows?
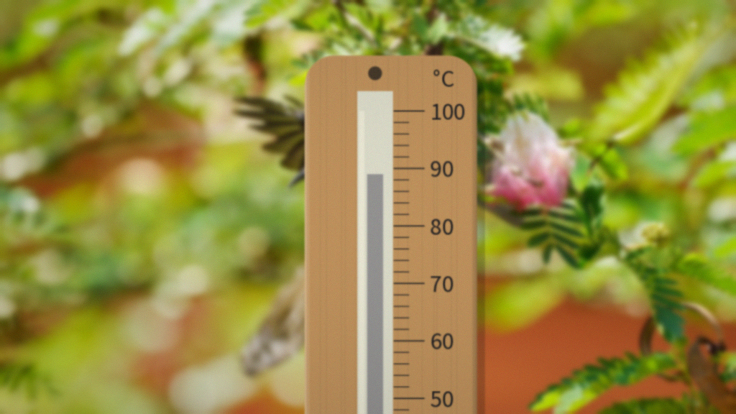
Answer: 89 °C
